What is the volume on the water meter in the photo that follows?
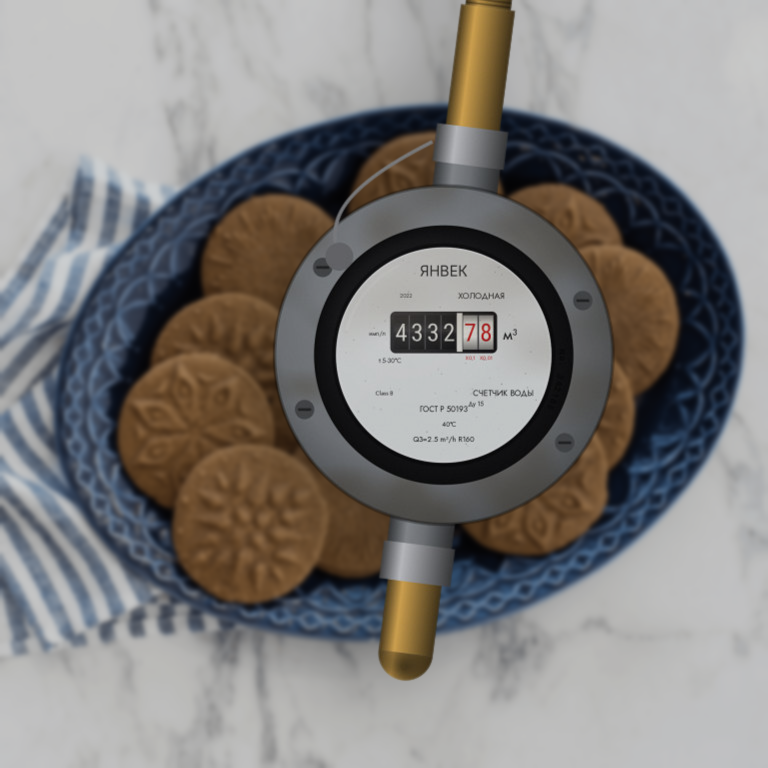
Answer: 4332.78 m³
